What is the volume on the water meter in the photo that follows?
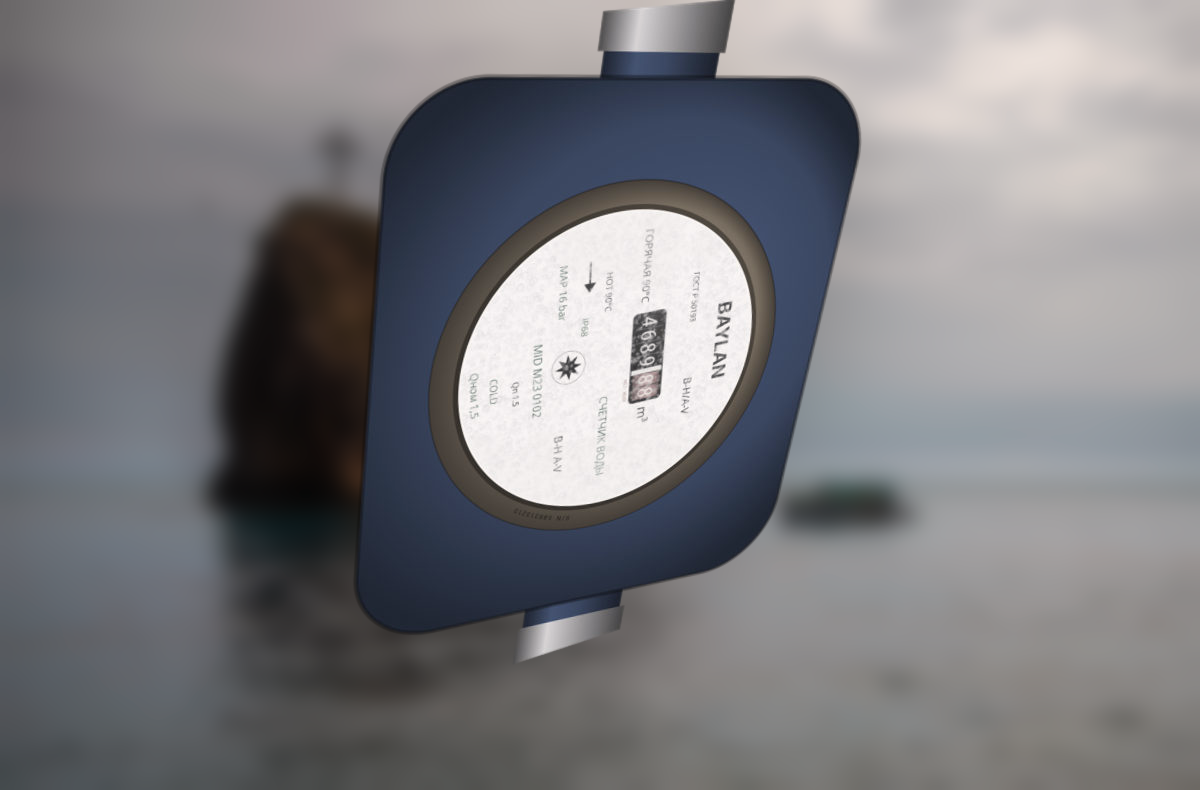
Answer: 4689.88 m³
